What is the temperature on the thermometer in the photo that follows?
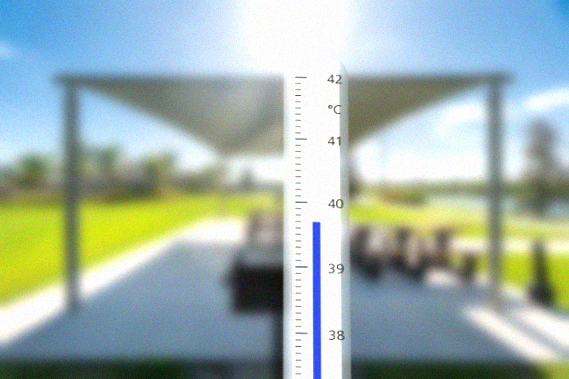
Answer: 39.7 °C
